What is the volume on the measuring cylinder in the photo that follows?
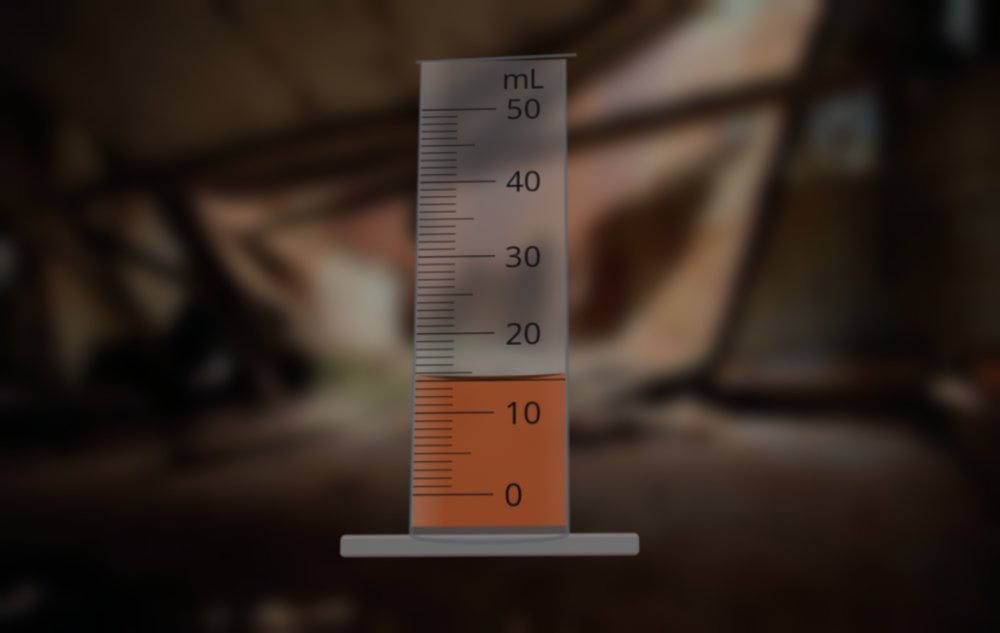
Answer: 14 mL
